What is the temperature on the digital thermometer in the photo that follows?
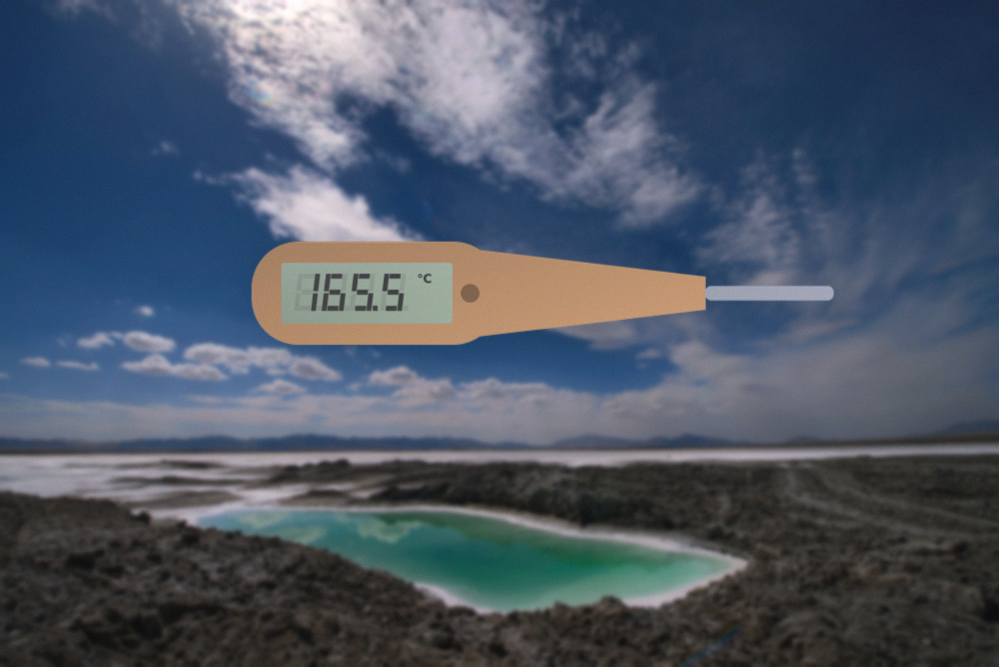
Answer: 165.5 °C
